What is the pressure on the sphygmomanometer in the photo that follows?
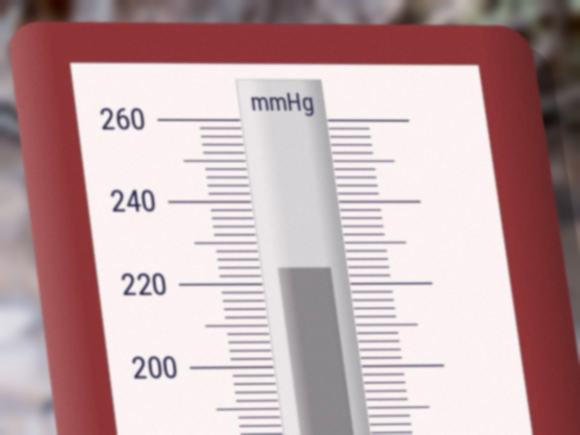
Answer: 224 mmHg
